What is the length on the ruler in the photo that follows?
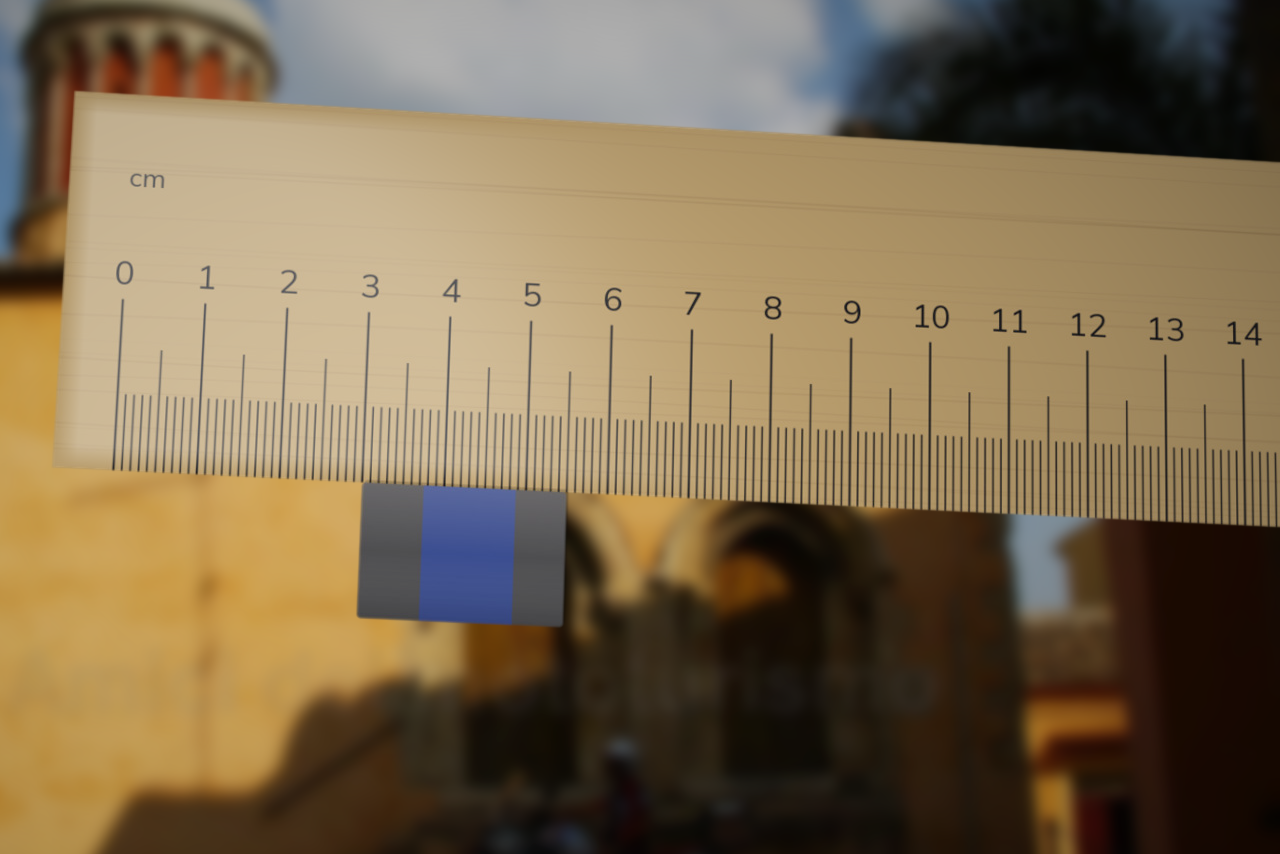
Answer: 2.5 cm
